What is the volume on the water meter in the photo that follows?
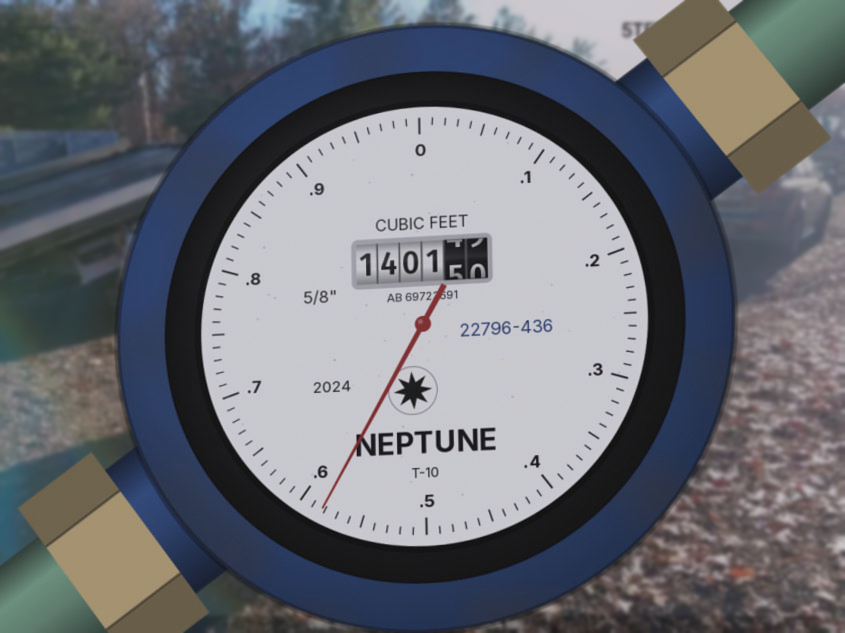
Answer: 140149.58 ft³
